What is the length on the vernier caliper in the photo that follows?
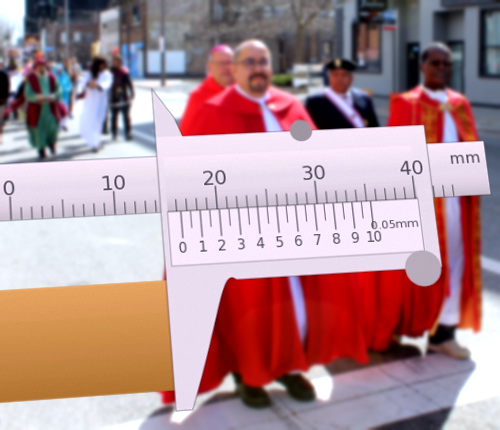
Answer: 16.4 mm
